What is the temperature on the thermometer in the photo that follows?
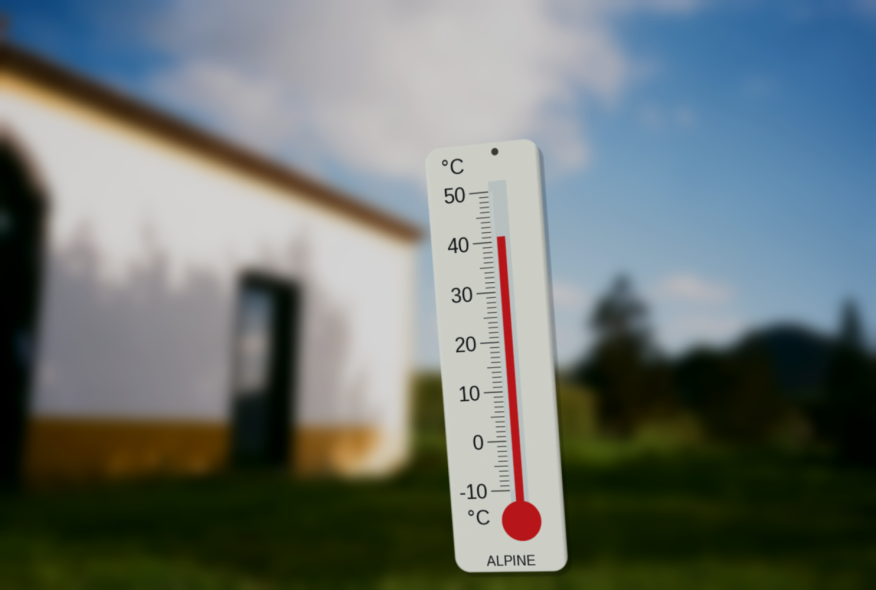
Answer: 41 °C
